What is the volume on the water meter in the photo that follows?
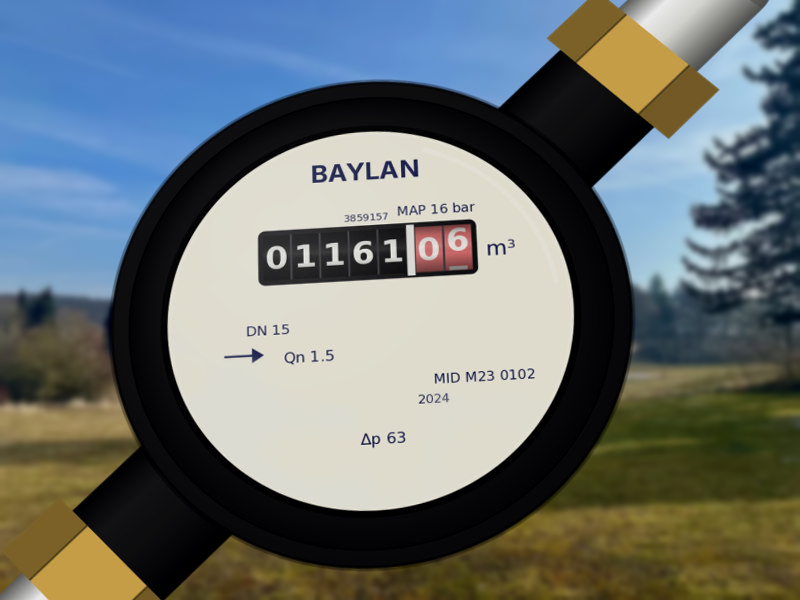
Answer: 1161.06 m³
